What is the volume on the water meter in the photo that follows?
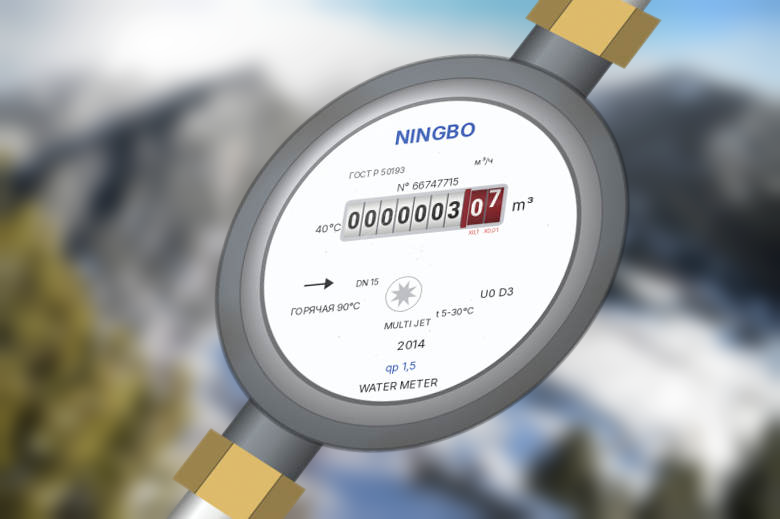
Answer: 3.07 m³
